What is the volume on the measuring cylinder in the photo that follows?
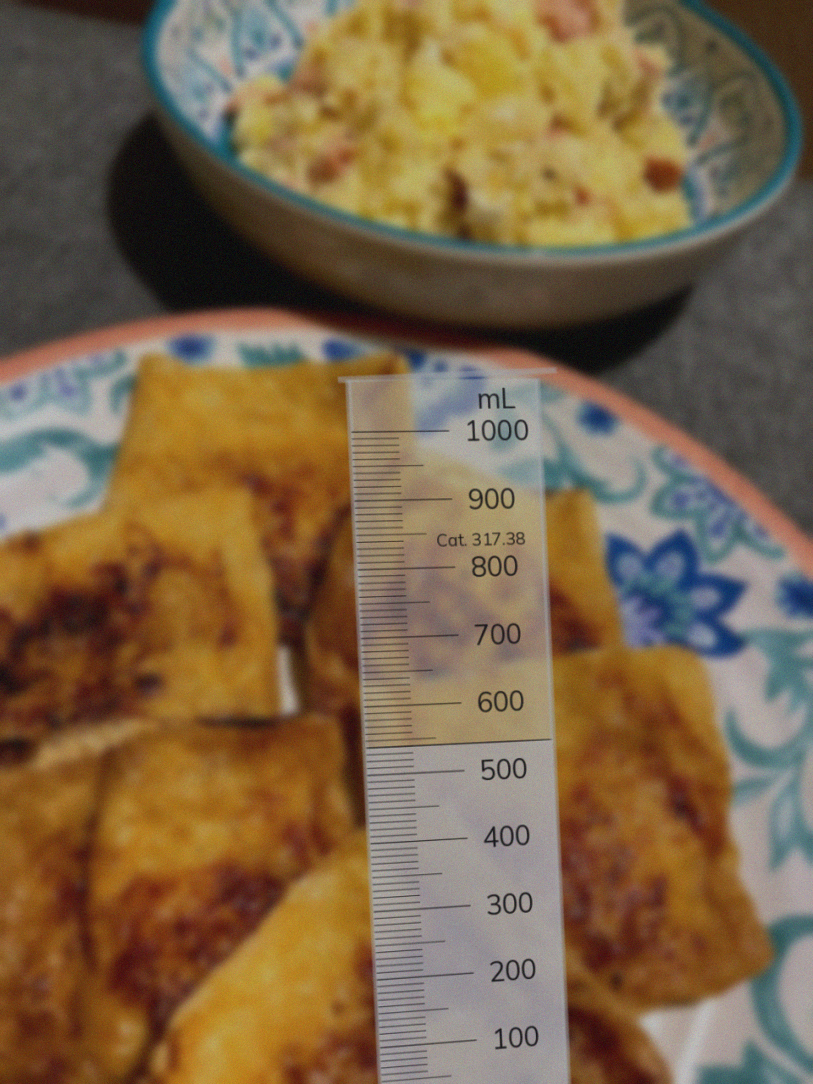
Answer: 540 mL
